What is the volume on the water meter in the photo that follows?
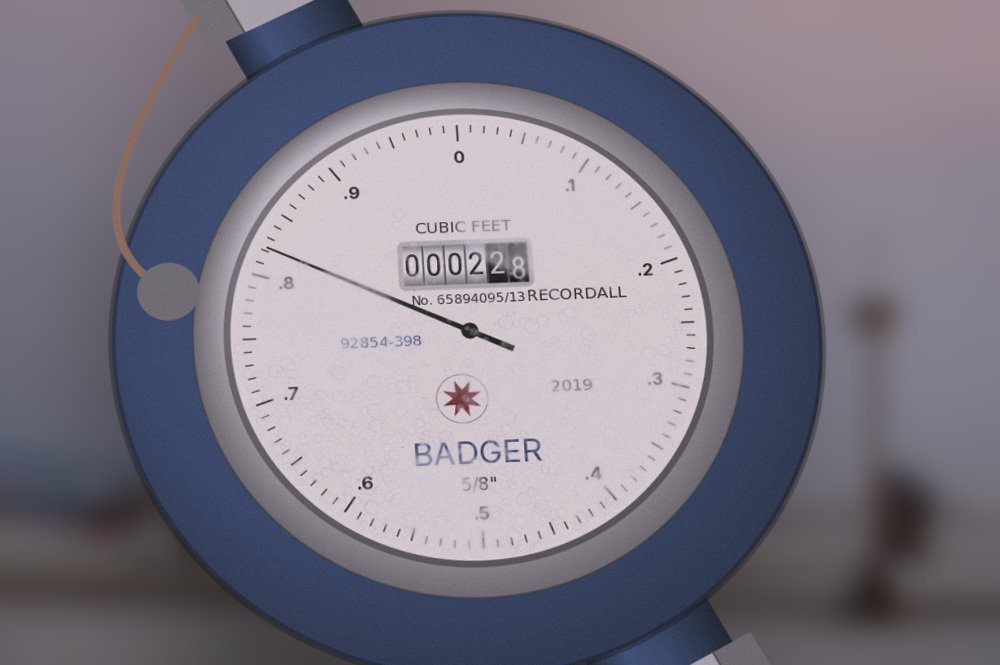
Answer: 227.82 ft³
